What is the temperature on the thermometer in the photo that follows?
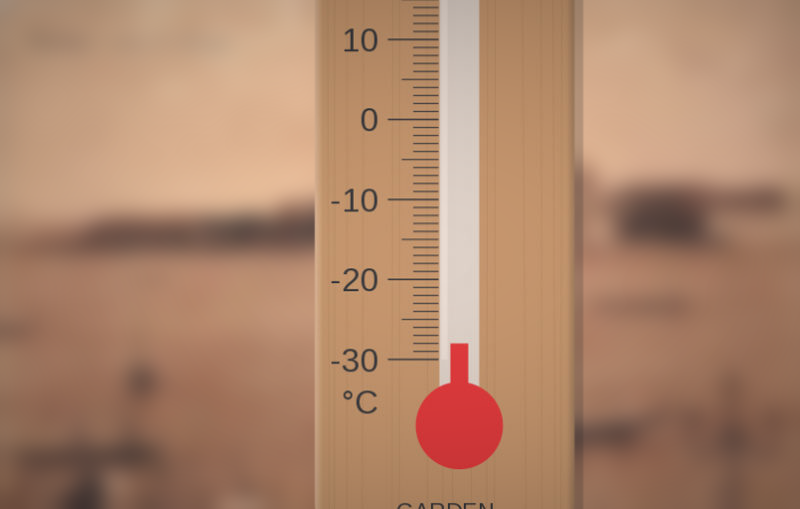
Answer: -28 °C
